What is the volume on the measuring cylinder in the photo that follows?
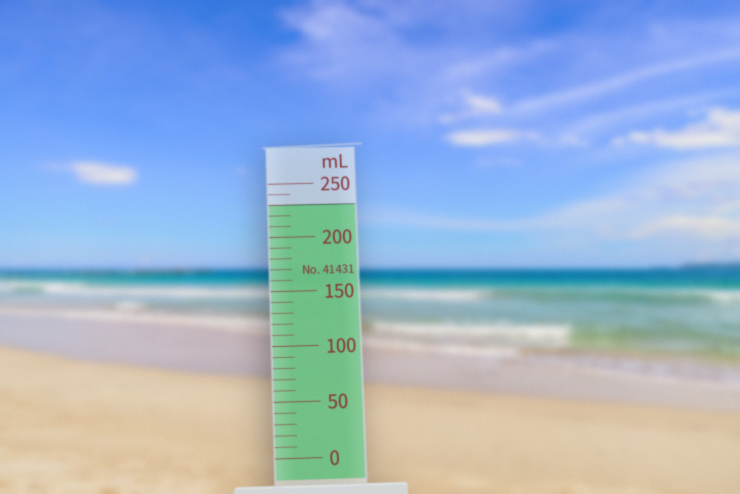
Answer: 230 mL
